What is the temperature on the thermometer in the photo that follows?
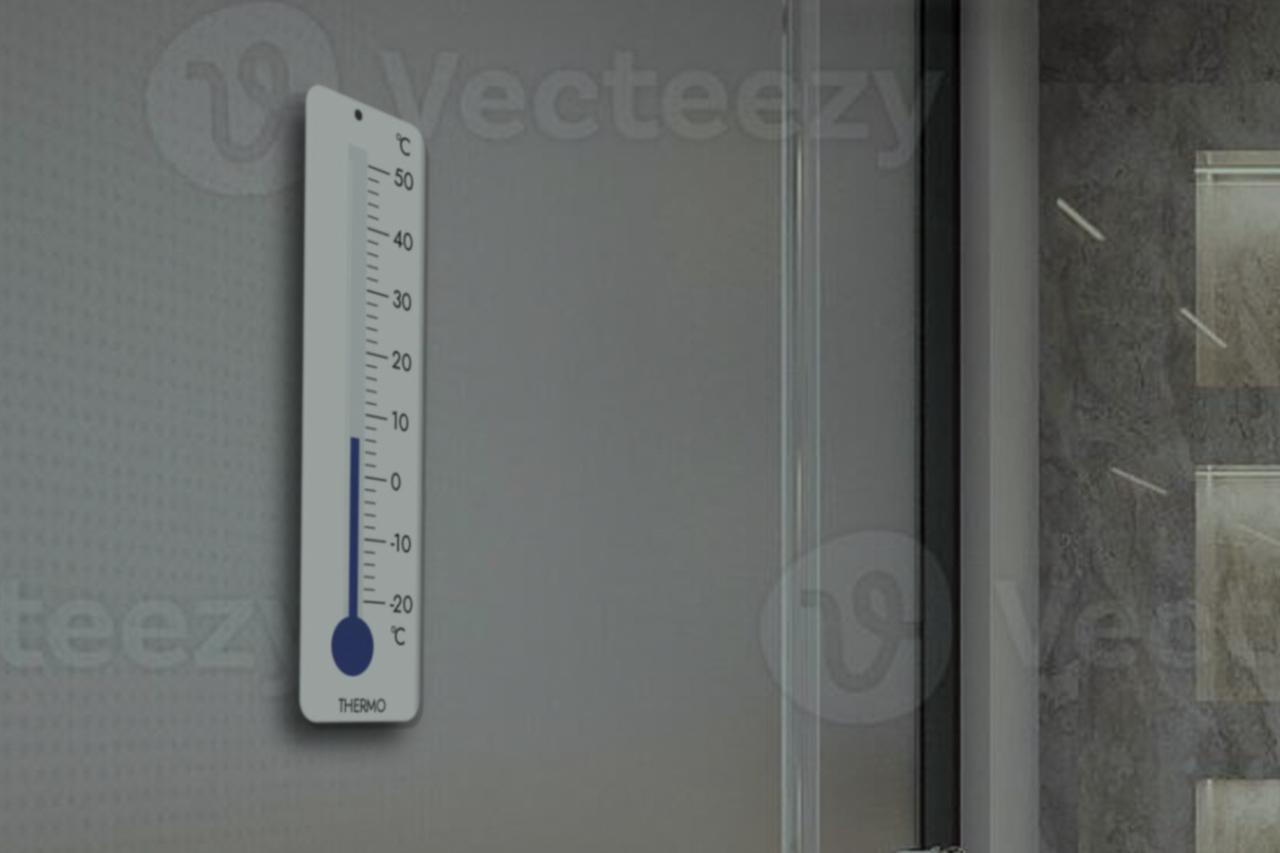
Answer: 6 °C
